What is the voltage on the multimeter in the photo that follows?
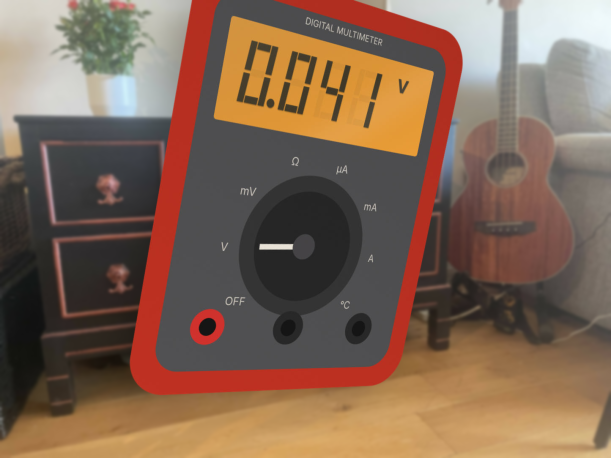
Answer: 0.041 V
